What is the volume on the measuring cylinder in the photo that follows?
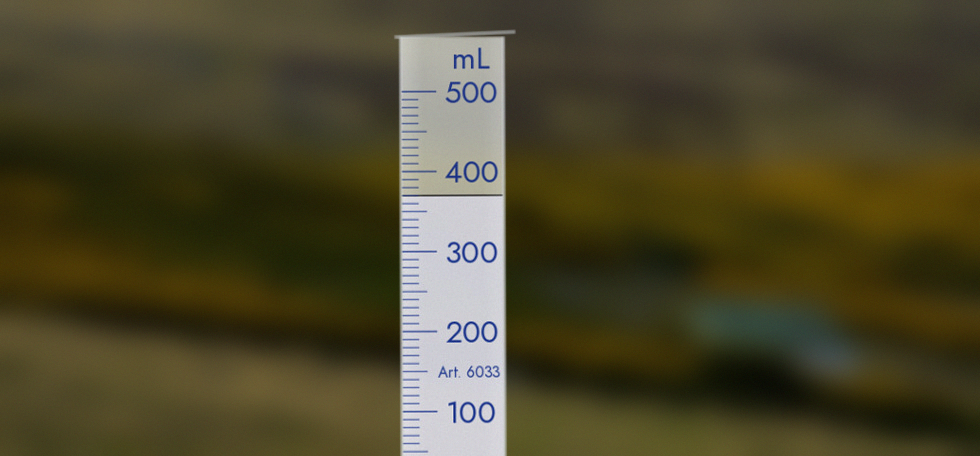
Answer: 370 mL
